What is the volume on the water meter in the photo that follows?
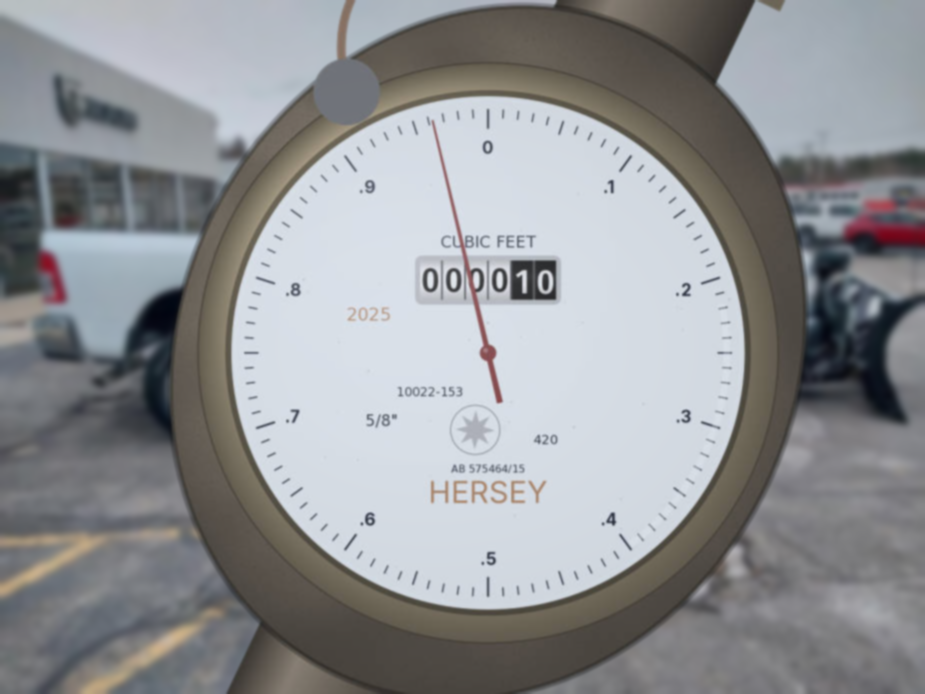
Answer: 9.96 ft³
